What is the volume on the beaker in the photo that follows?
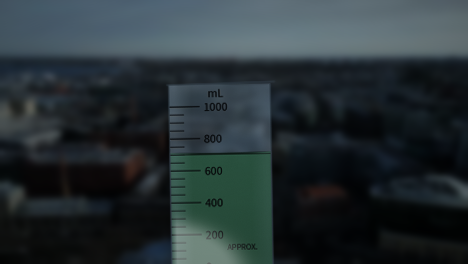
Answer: 700 mL
